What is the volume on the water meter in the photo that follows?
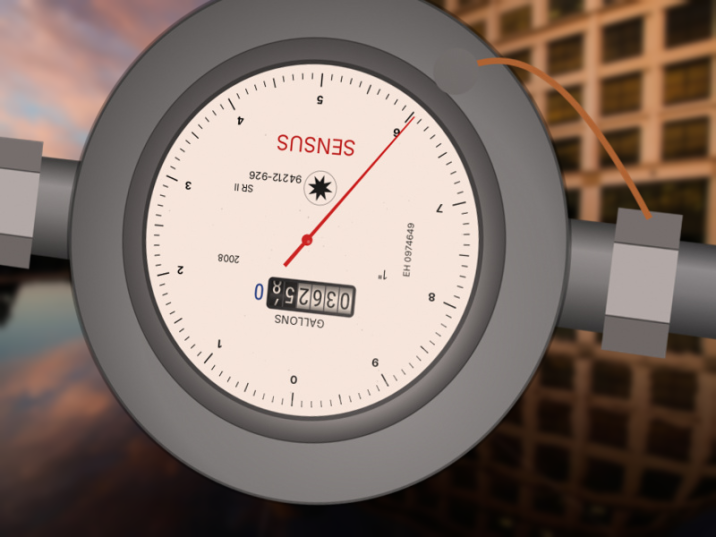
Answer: 362576.0 gal
